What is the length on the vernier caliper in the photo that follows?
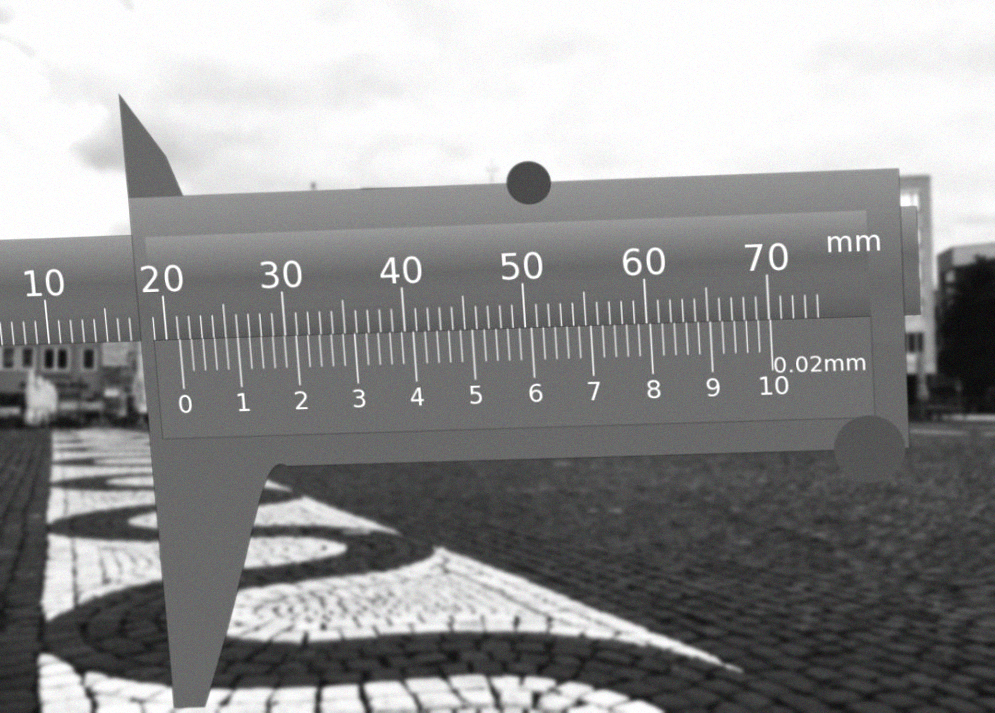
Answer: 21.1 mm
